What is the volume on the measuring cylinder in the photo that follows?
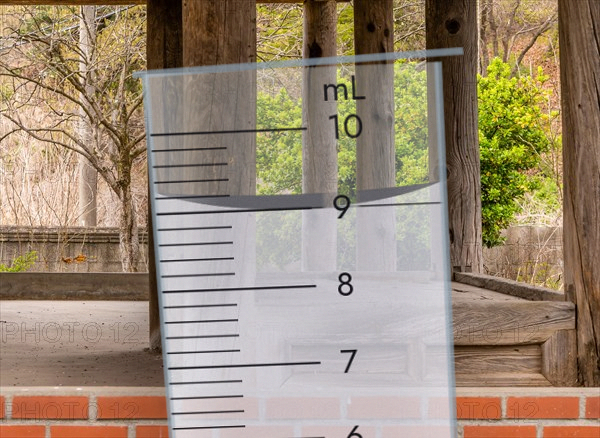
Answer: 9 mL
